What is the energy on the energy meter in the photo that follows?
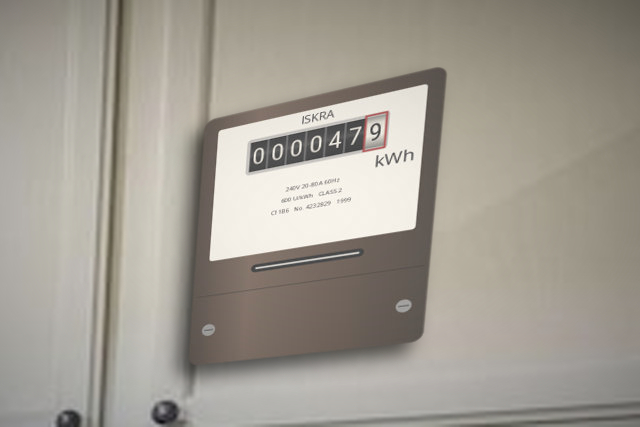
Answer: 47.9 kWh
